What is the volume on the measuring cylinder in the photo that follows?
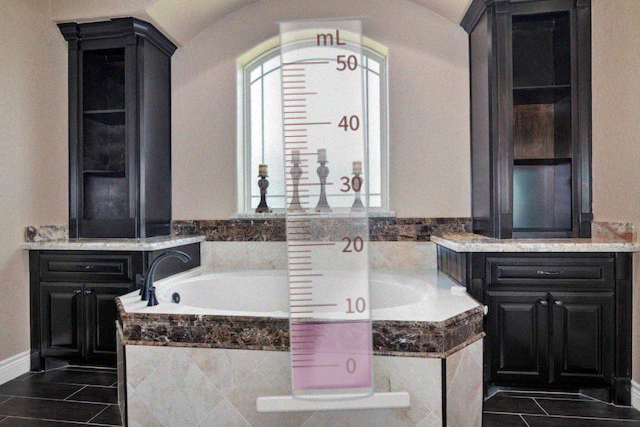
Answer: 7 mL
